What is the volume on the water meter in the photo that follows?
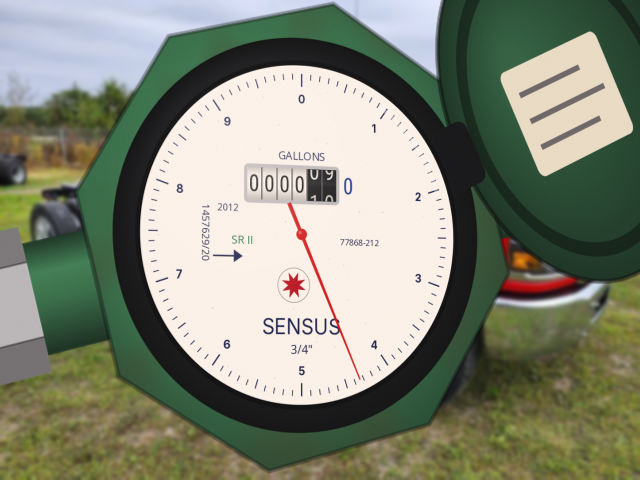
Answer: 94.3 gal
